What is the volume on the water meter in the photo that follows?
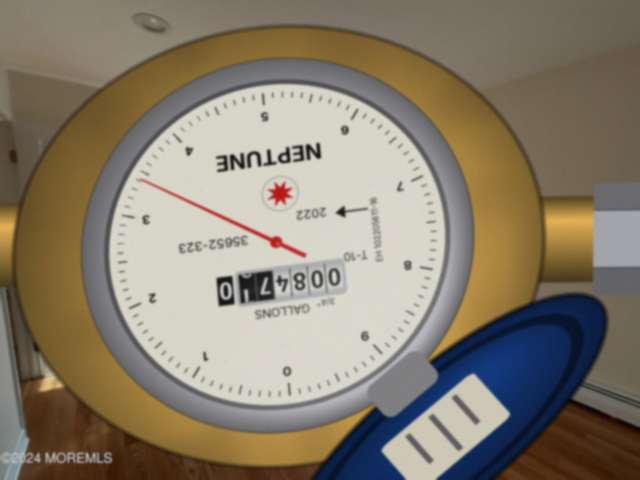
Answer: 84713.4 gal
